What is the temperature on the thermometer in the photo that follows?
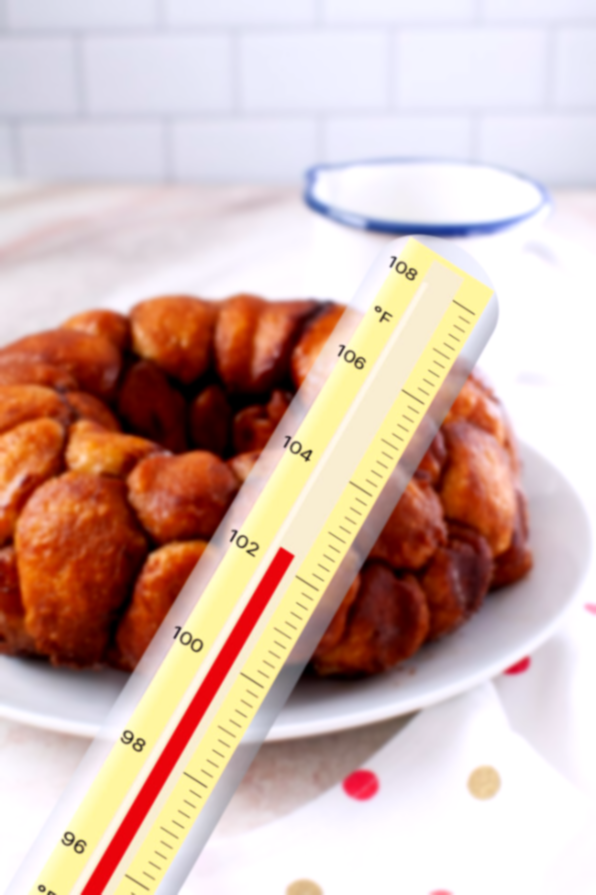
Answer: 102.3 °F
